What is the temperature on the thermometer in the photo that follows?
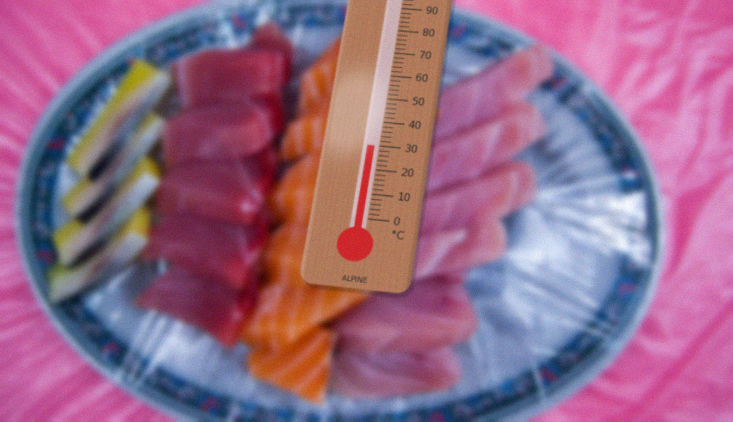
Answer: 30 °C
